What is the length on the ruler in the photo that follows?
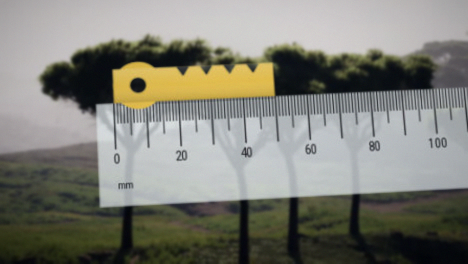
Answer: 50 mm
